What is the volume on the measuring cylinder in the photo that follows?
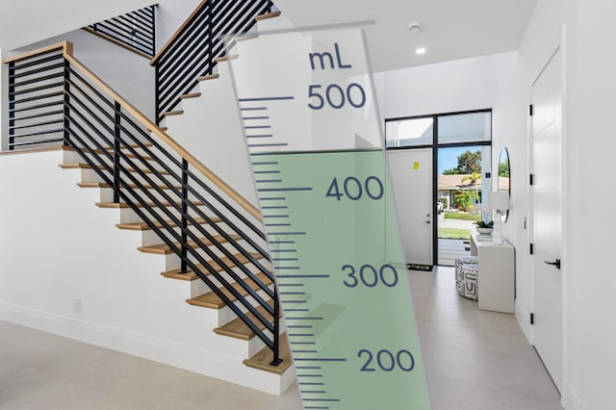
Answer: 440 mL
